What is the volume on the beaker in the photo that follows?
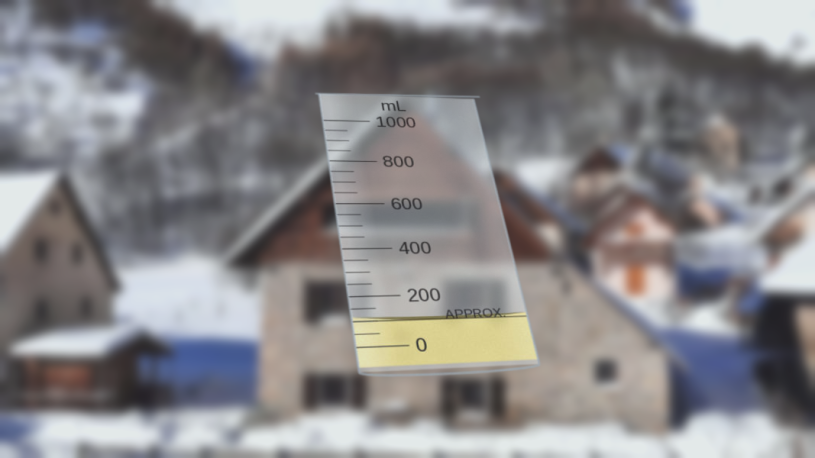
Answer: 100 mL
